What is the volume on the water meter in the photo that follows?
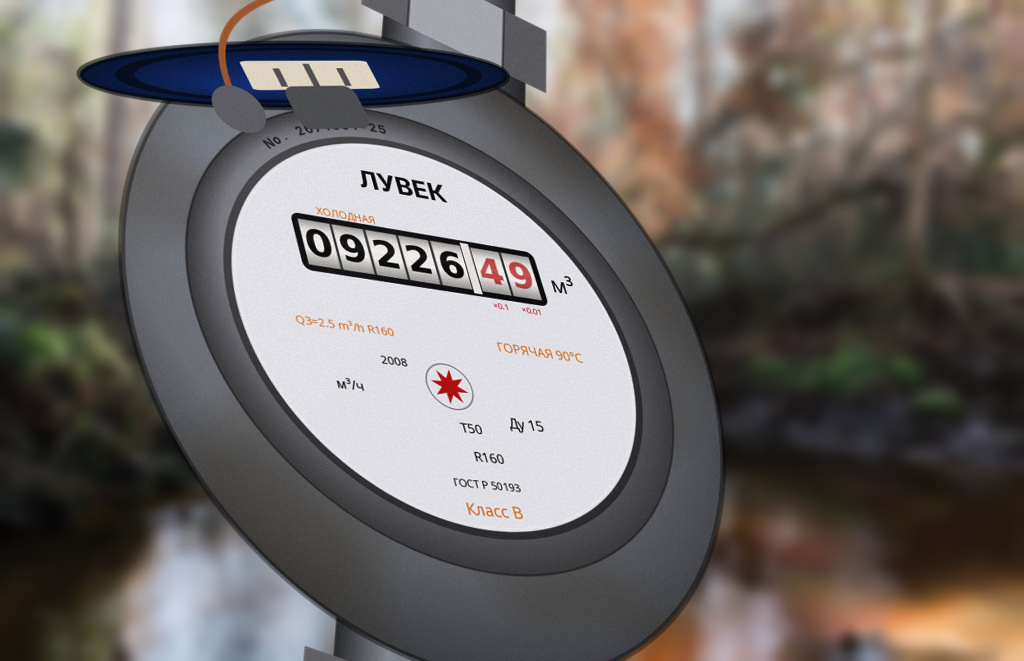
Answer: 9226.49 m³
